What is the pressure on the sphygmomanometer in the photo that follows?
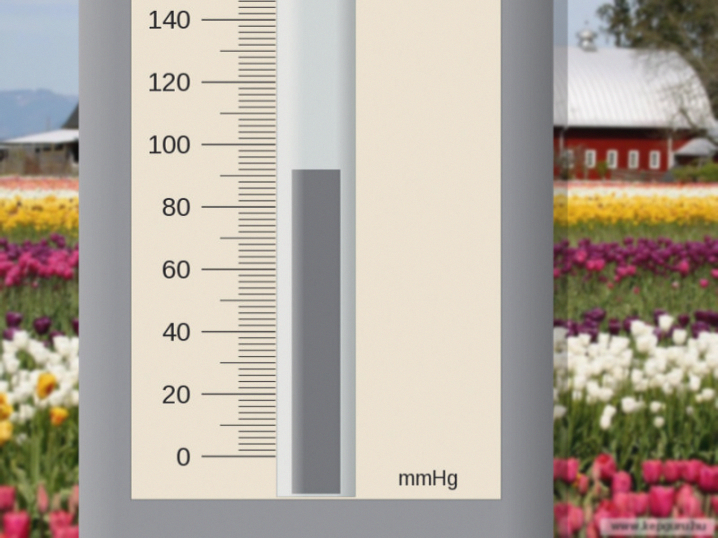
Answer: 92 mmHg
